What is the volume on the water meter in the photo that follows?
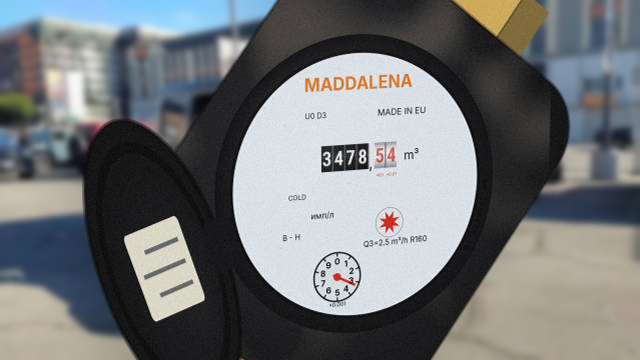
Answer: 3478.543 m³
